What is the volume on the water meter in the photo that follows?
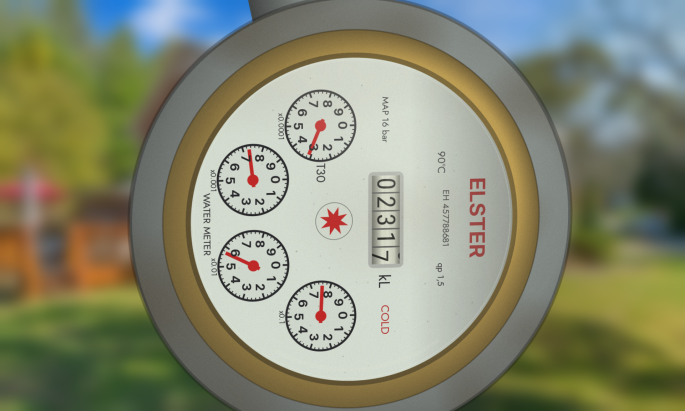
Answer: 2316.7573 kL
